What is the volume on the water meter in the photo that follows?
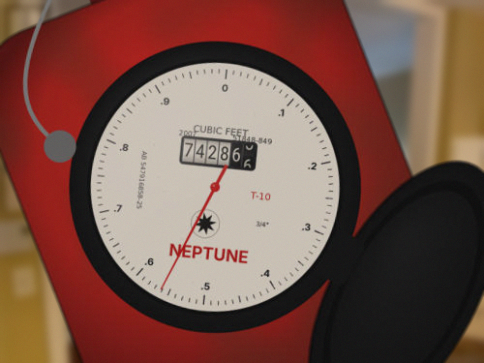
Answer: 742865.56 ft³
